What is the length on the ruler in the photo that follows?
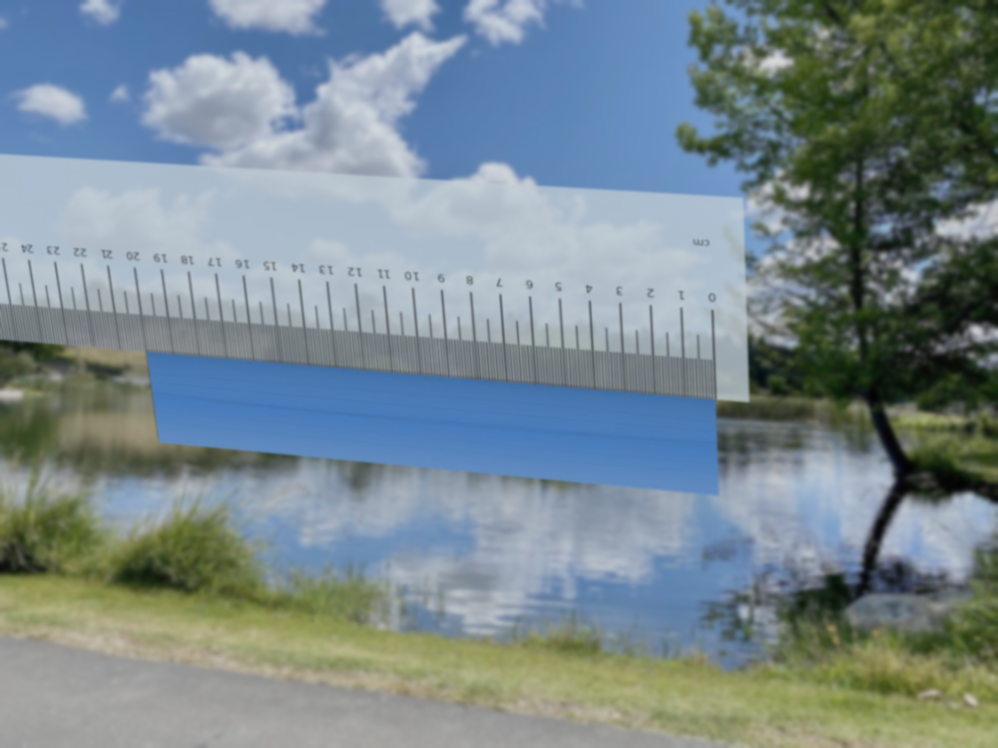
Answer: 20 cm
